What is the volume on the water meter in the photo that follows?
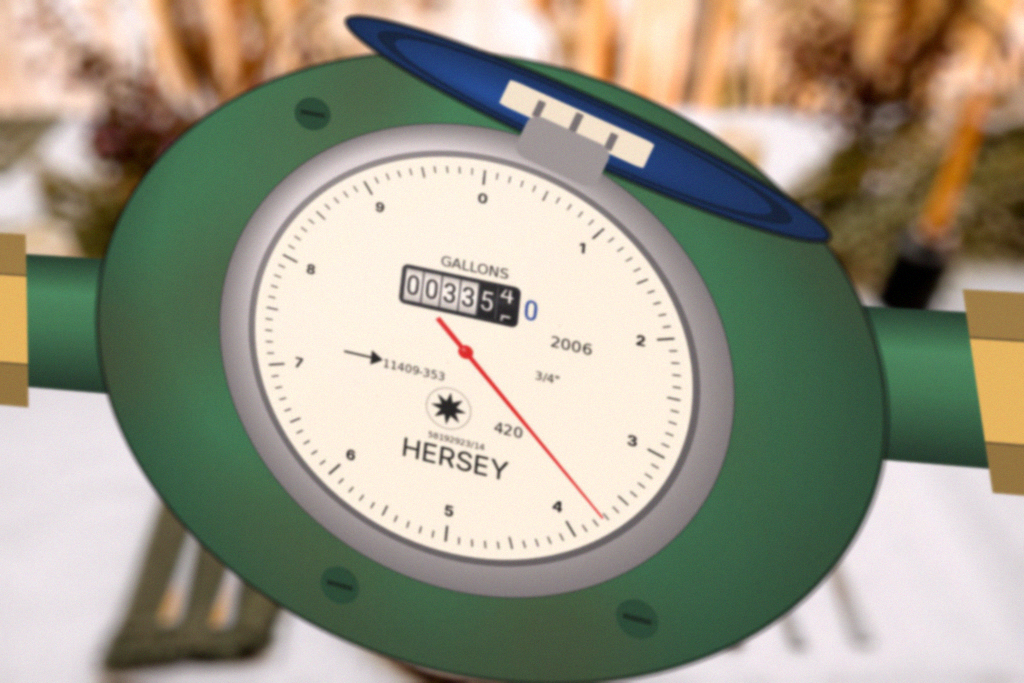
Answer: 33543.7 gal
